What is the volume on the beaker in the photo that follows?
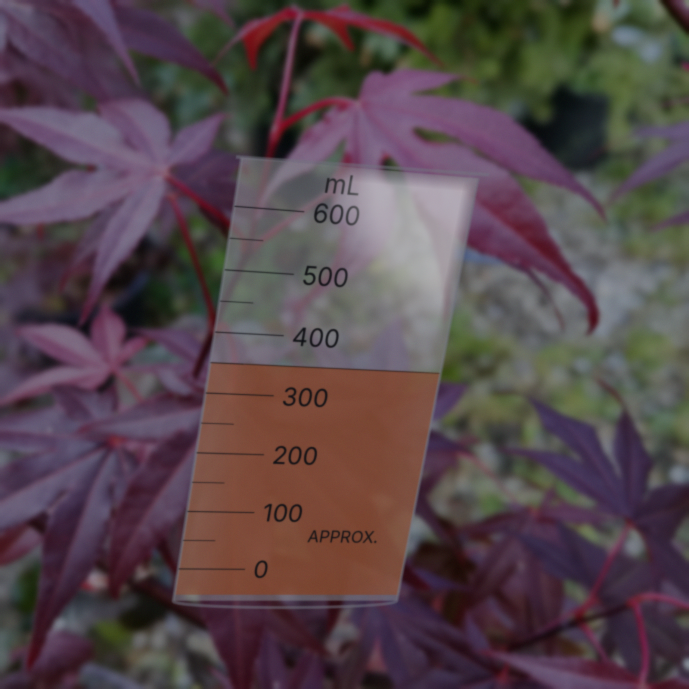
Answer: 350 mL
